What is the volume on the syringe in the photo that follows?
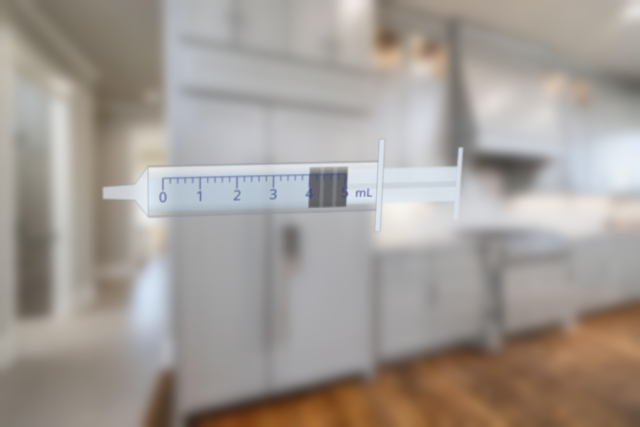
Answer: 4 mL
